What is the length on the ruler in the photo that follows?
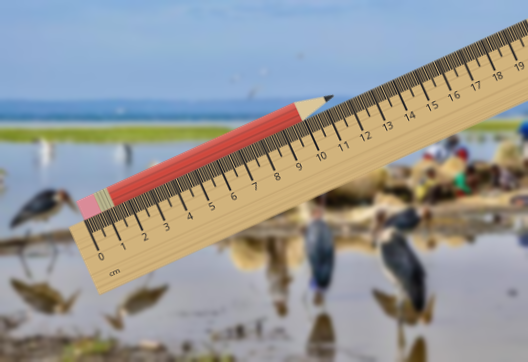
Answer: 11.5 cm
